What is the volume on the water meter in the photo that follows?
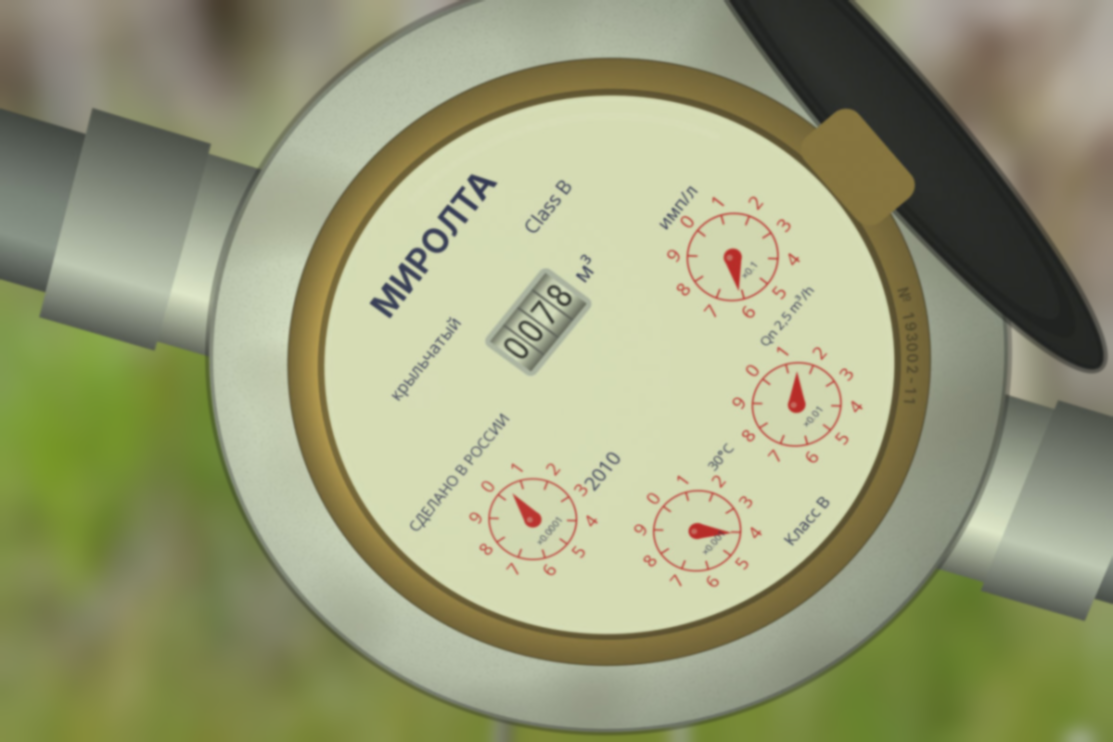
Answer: 78.6140 m³
